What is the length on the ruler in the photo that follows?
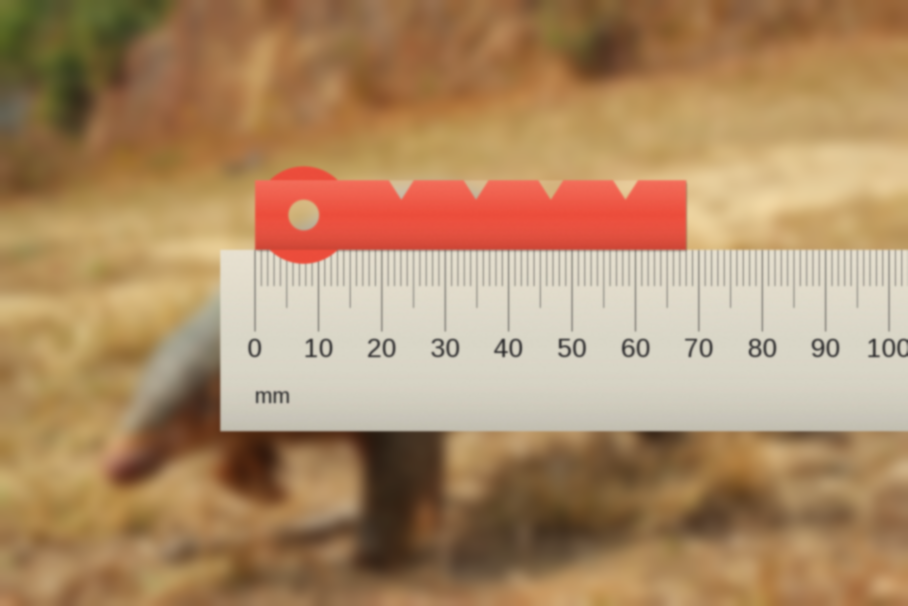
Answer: 68 mm
